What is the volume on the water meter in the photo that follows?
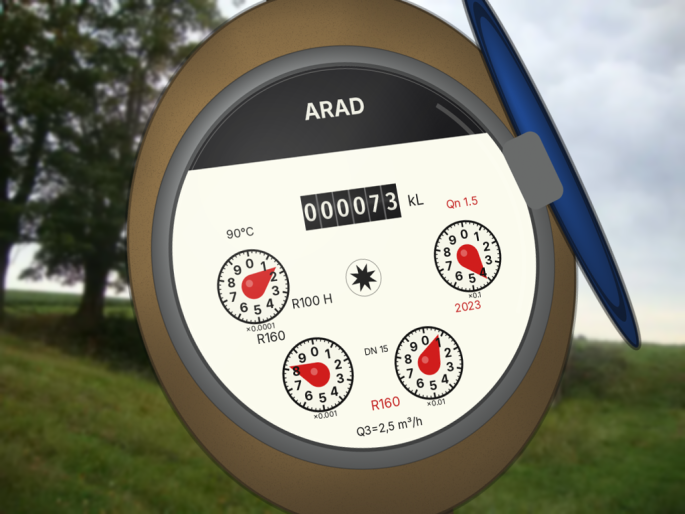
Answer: 73.4081 kL
